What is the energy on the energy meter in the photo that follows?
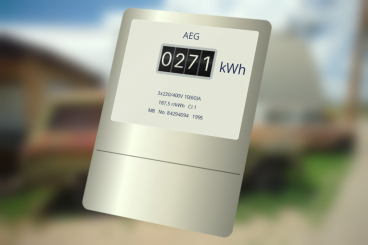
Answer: 271 kWh
